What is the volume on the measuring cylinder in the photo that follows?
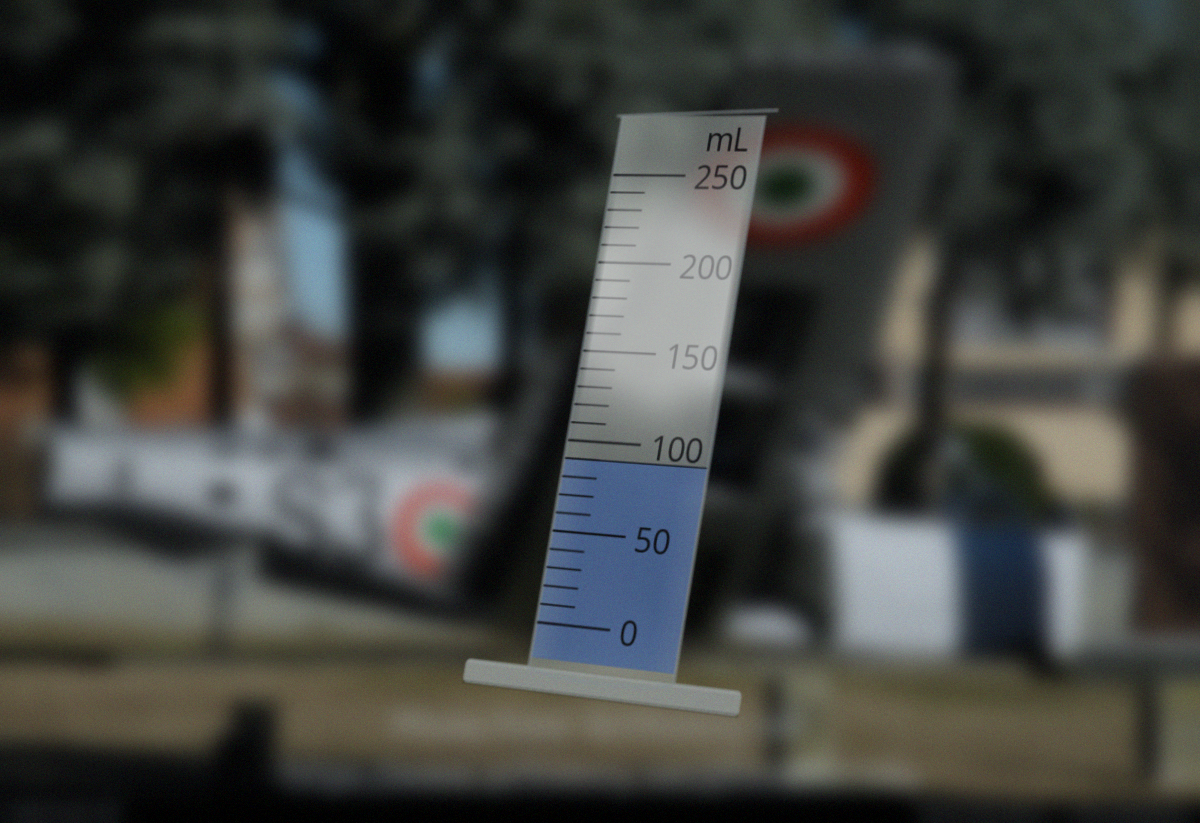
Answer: 90 mL
